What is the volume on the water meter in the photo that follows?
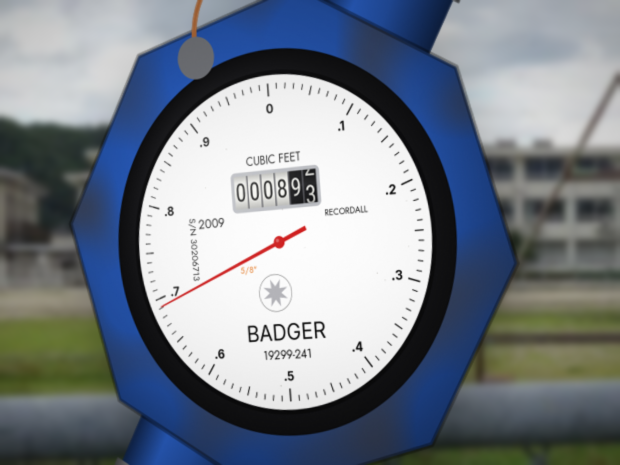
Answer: 892.69 ft³
